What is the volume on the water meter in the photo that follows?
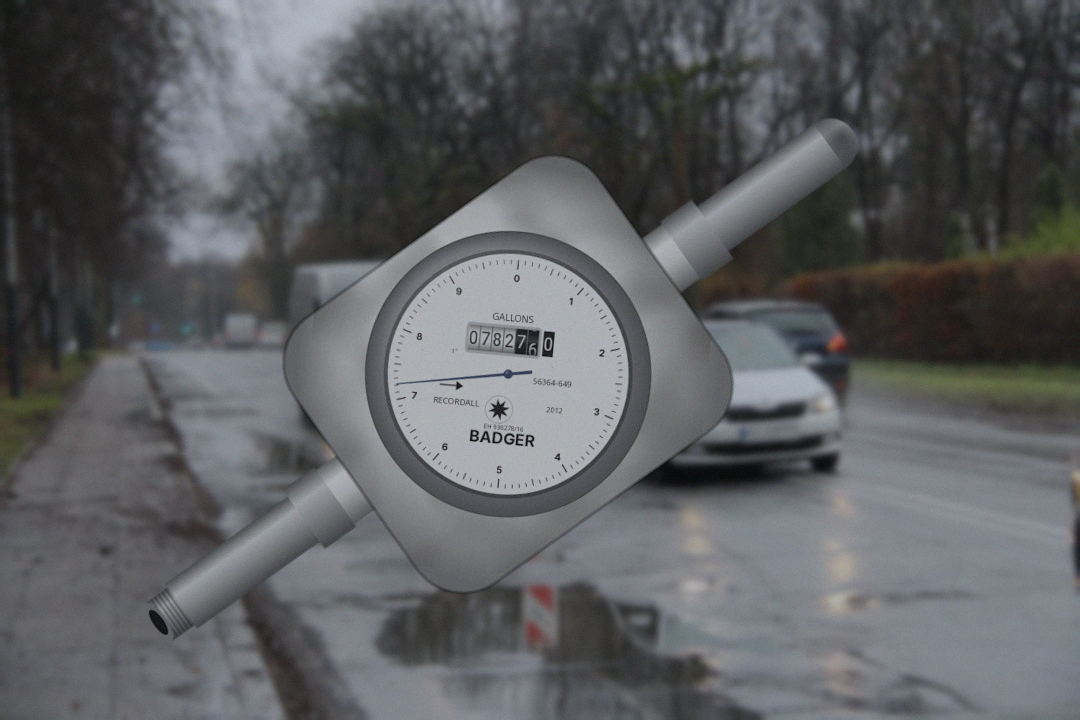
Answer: 782757.2 gal
